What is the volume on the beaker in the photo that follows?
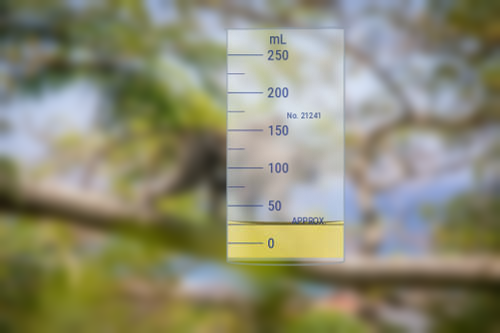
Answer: 25 mL
